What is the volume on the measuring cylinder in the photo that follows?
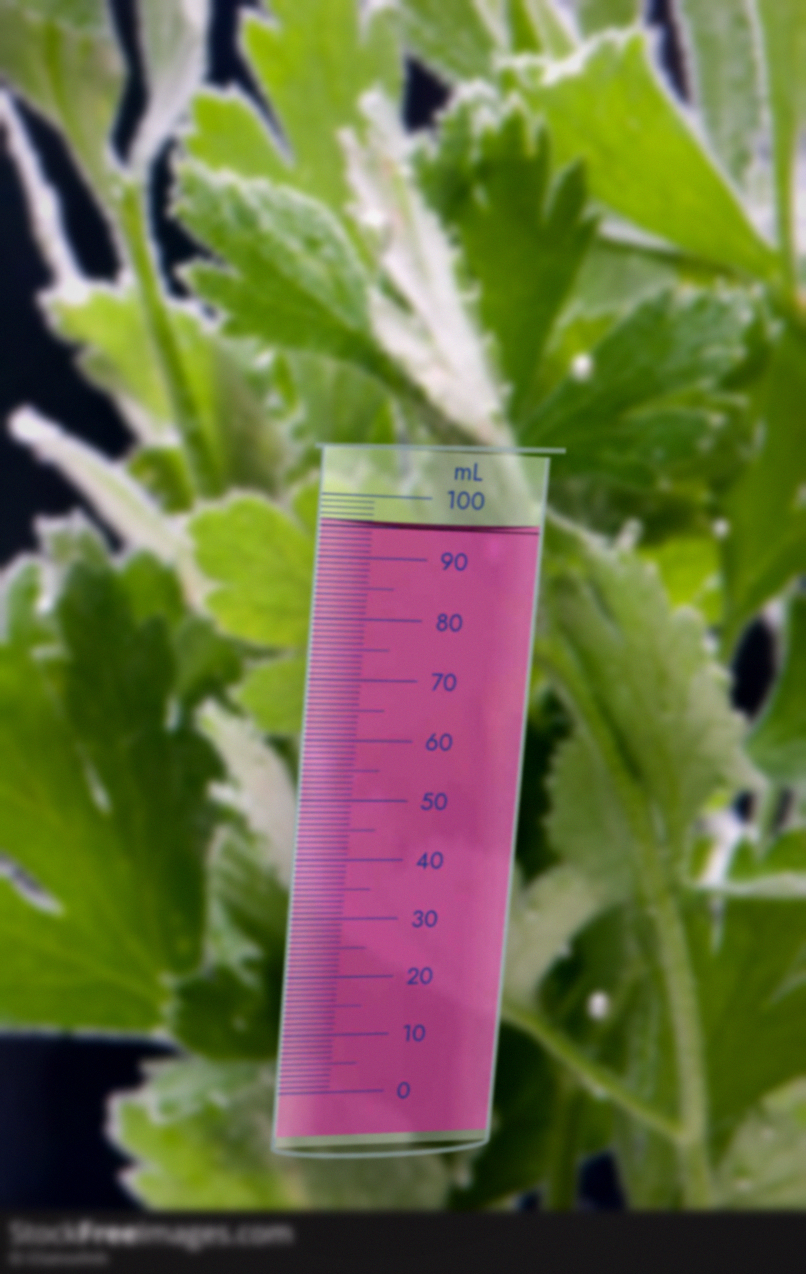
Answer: 95 mL
